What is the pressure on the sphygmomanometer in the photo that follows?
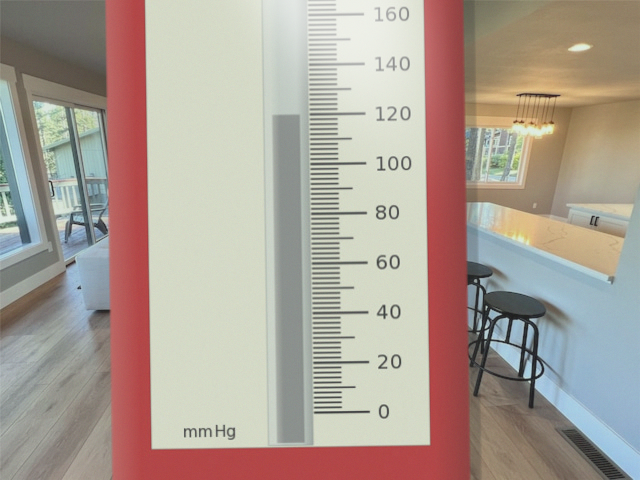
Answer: 120 mmHg
